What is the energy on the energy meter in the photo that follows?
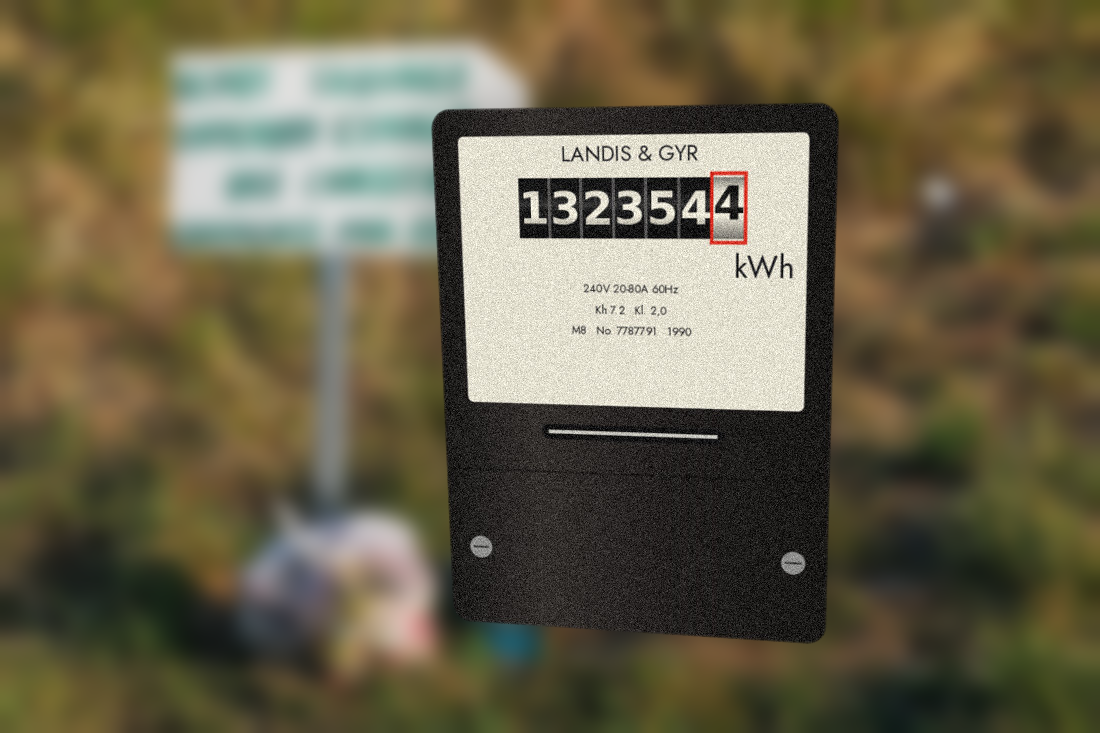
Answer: 132354.4 kWh
